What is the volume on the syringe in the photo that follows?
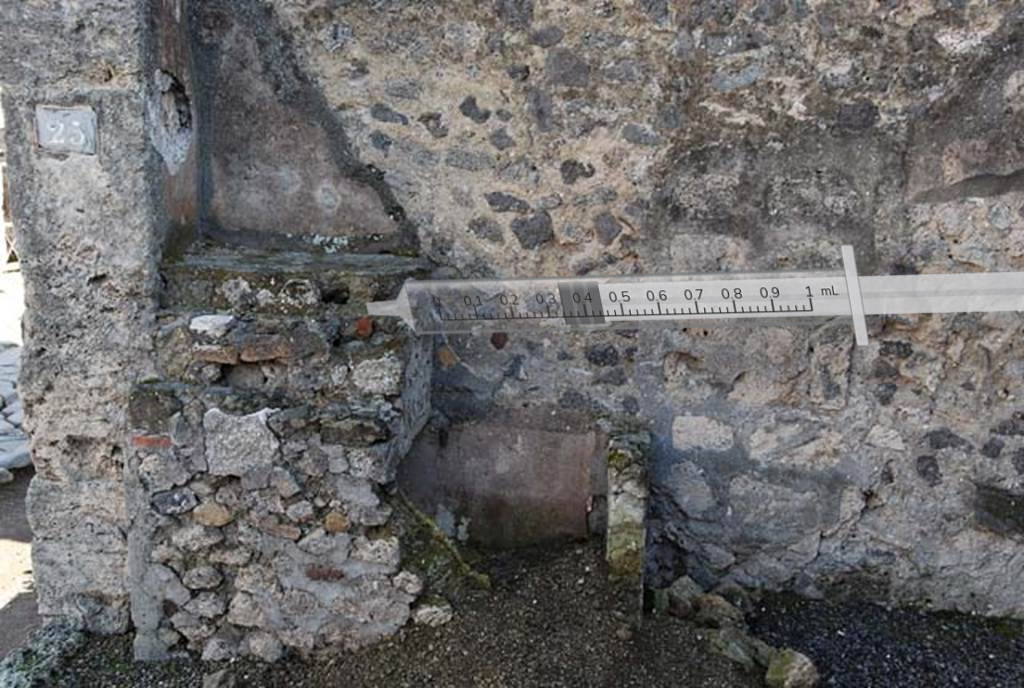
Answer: 0.34 mL
